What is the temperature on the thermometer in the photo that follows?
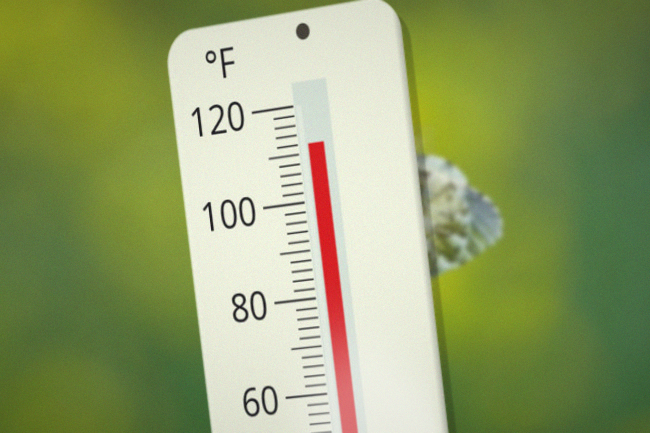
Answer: 112 °F
